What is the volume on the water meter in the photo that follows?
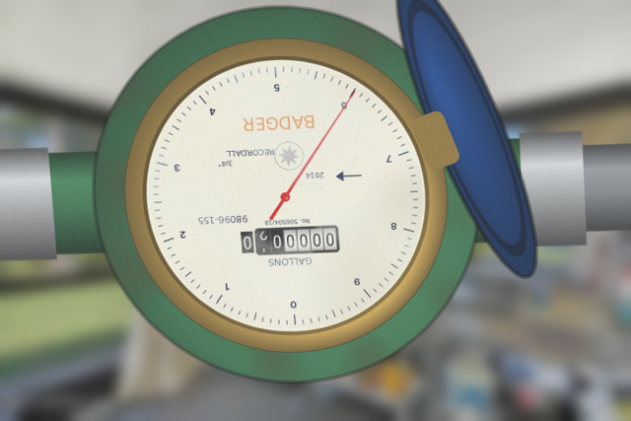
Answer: 16.0 gal
